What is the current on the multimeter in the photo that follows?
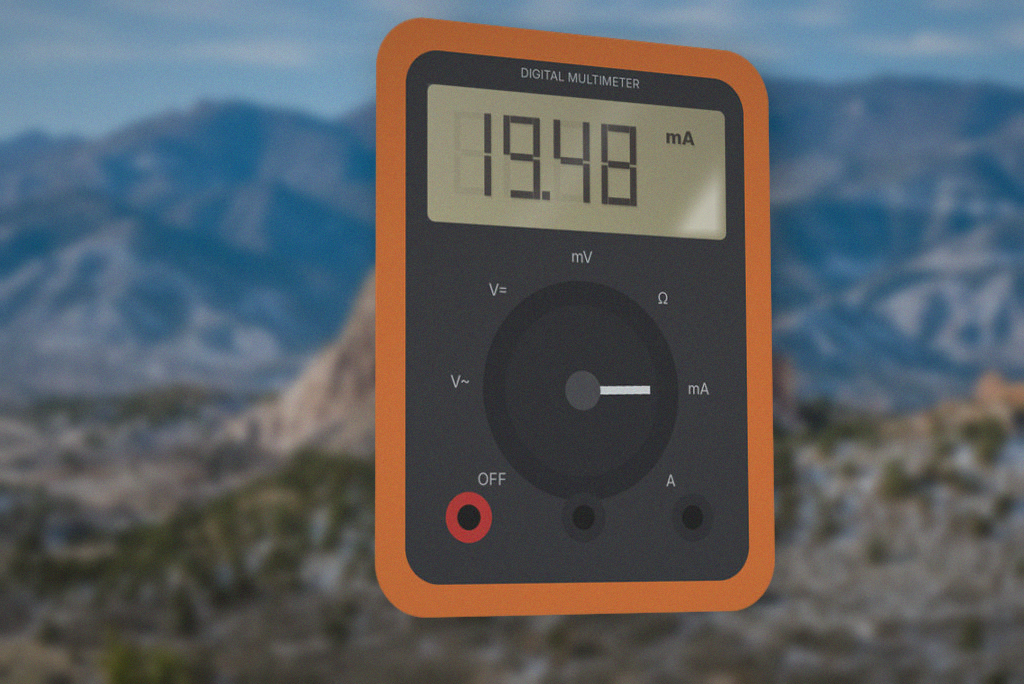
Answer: 19.48 mA
